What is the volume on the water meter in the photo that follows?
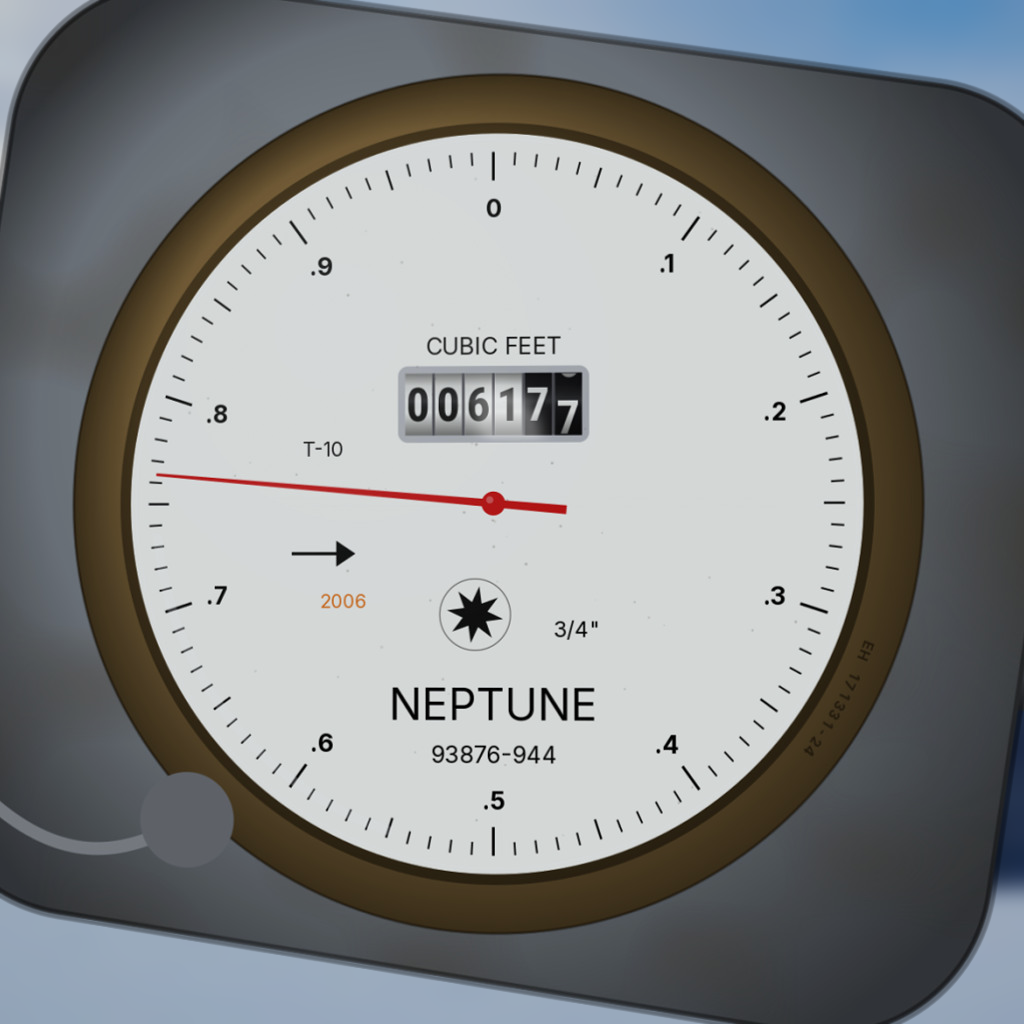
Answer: 6176.76 ft³
